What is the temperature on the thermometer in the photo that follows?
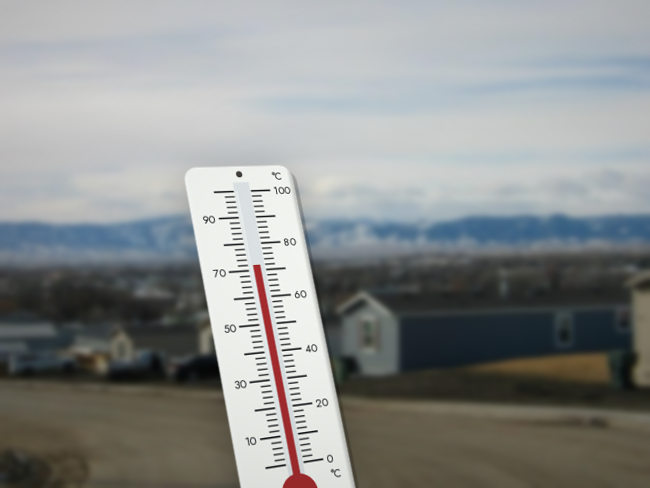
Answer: 72 °C
